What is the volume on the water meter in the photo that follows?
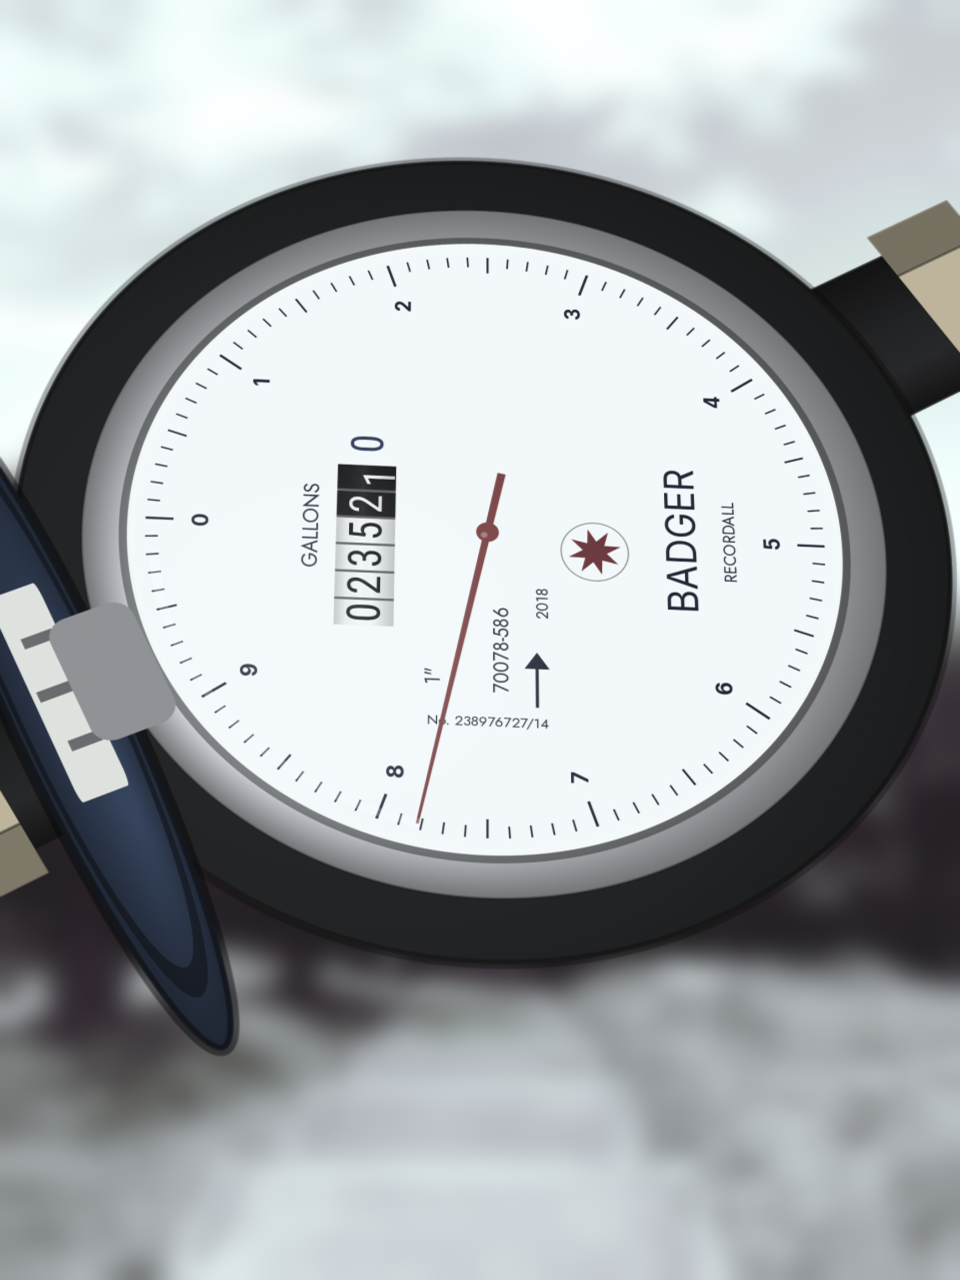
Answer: 235207.8 gal
